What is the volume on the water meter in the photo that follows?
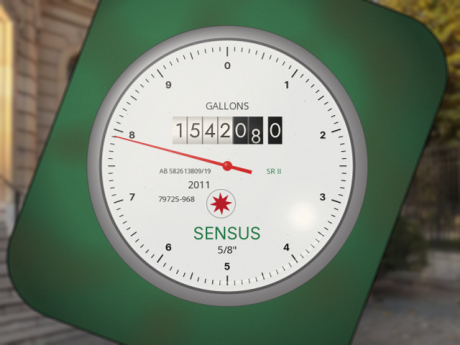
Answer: 1542077.9 gal
